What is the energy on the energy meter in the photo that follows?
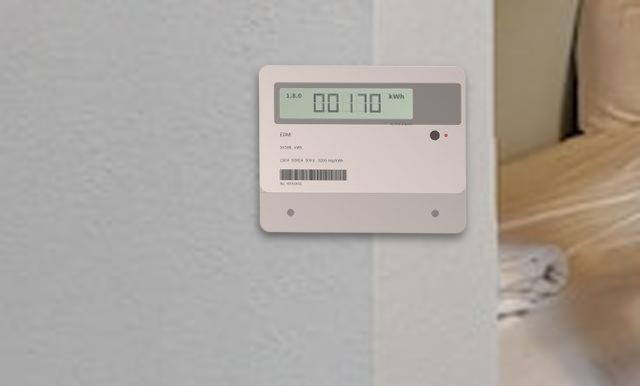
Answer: 170 kWh
